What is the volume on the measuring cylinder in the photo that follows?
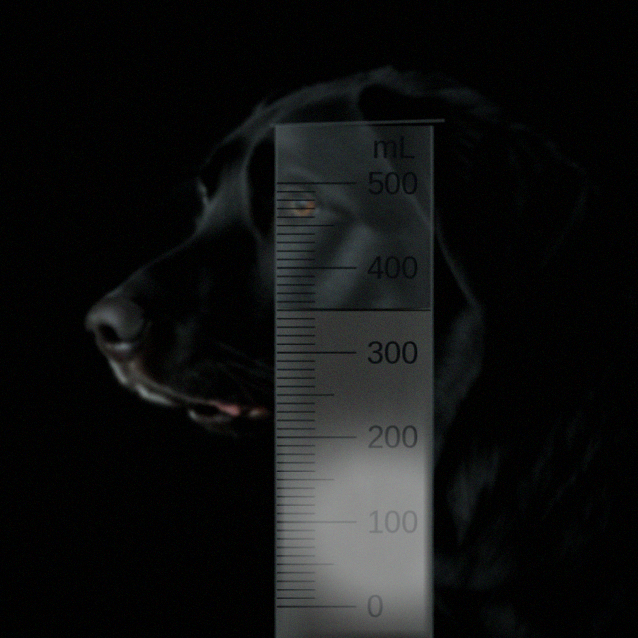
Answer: 350 mL
